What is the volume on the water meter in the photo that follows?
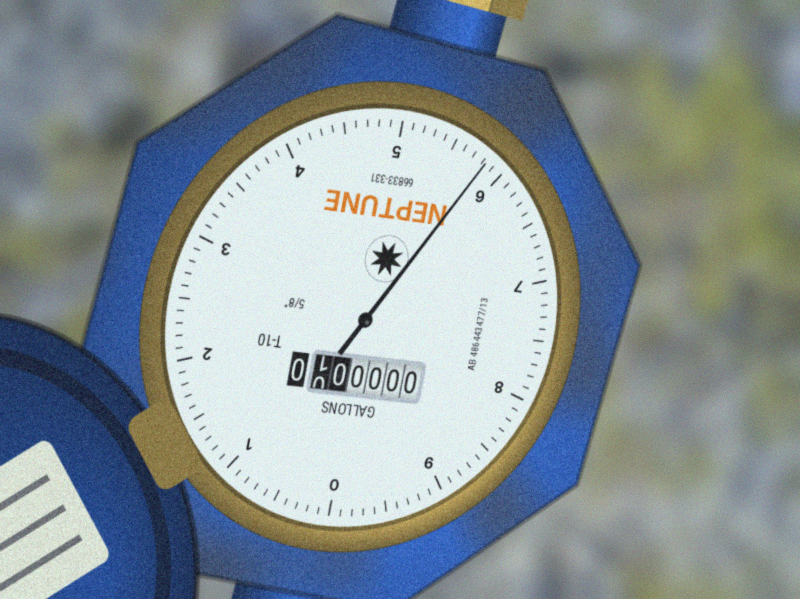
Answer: 5.8 gal
